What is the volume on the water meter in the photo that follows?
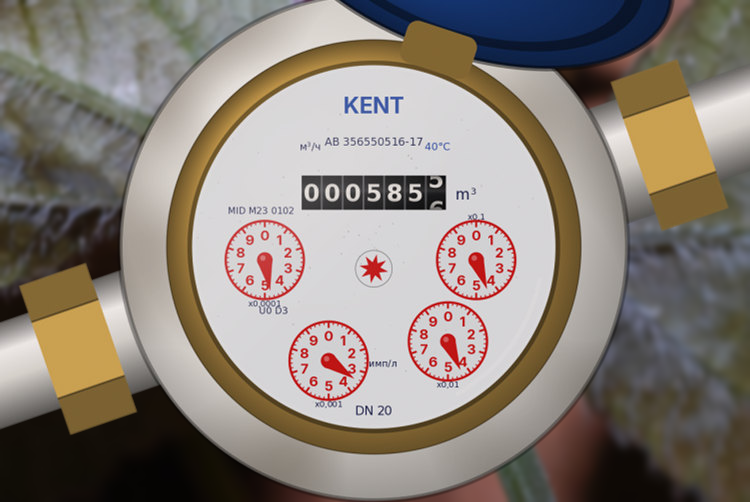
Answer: 5855.4434 m³
